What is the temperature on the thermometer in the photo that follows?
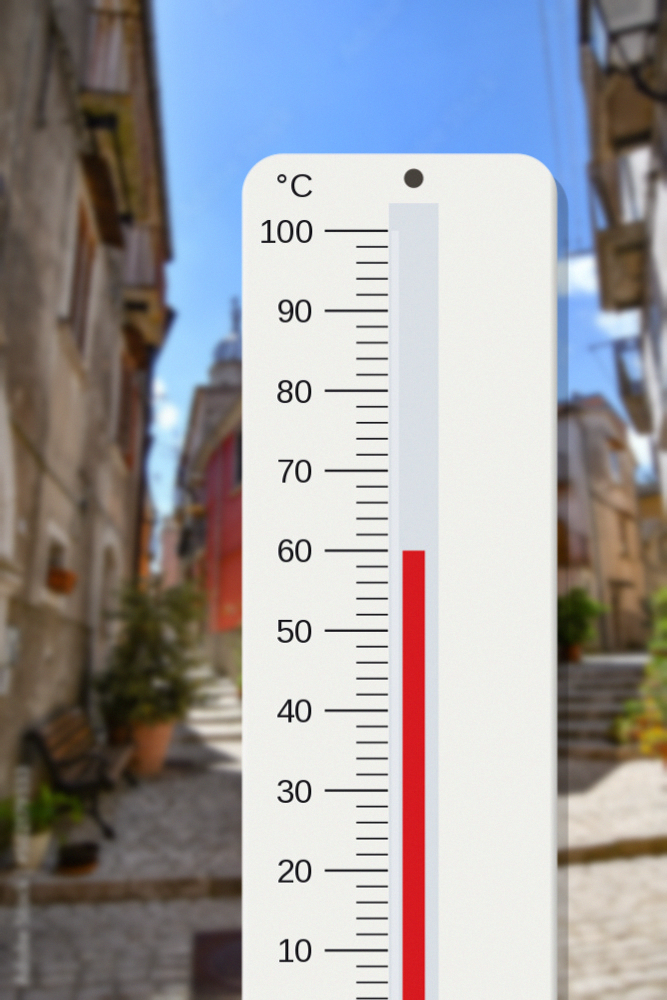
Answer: 60 °C
